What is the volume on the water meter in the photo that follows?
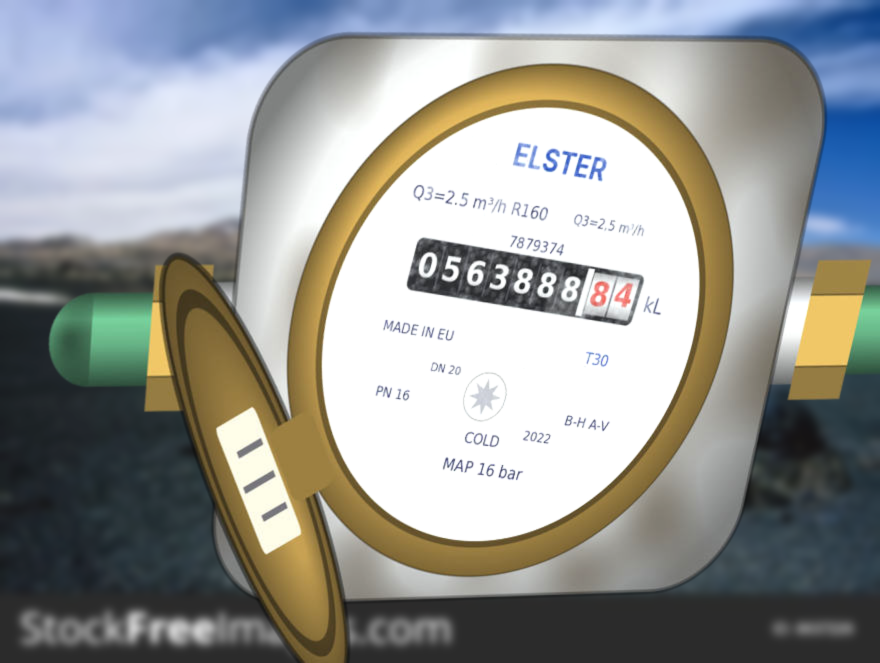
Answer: 563888.84 kL
